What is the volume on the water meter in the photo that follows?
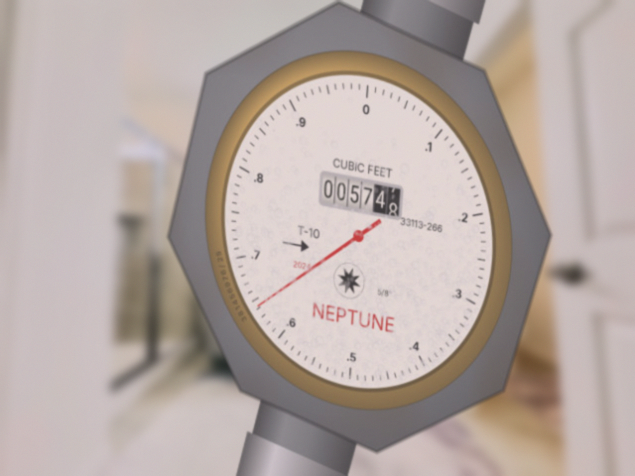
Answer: 5747.64 ft³
